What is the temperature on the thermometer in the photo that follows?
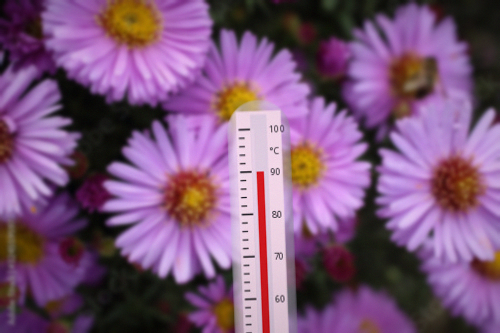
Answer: 90 °C
